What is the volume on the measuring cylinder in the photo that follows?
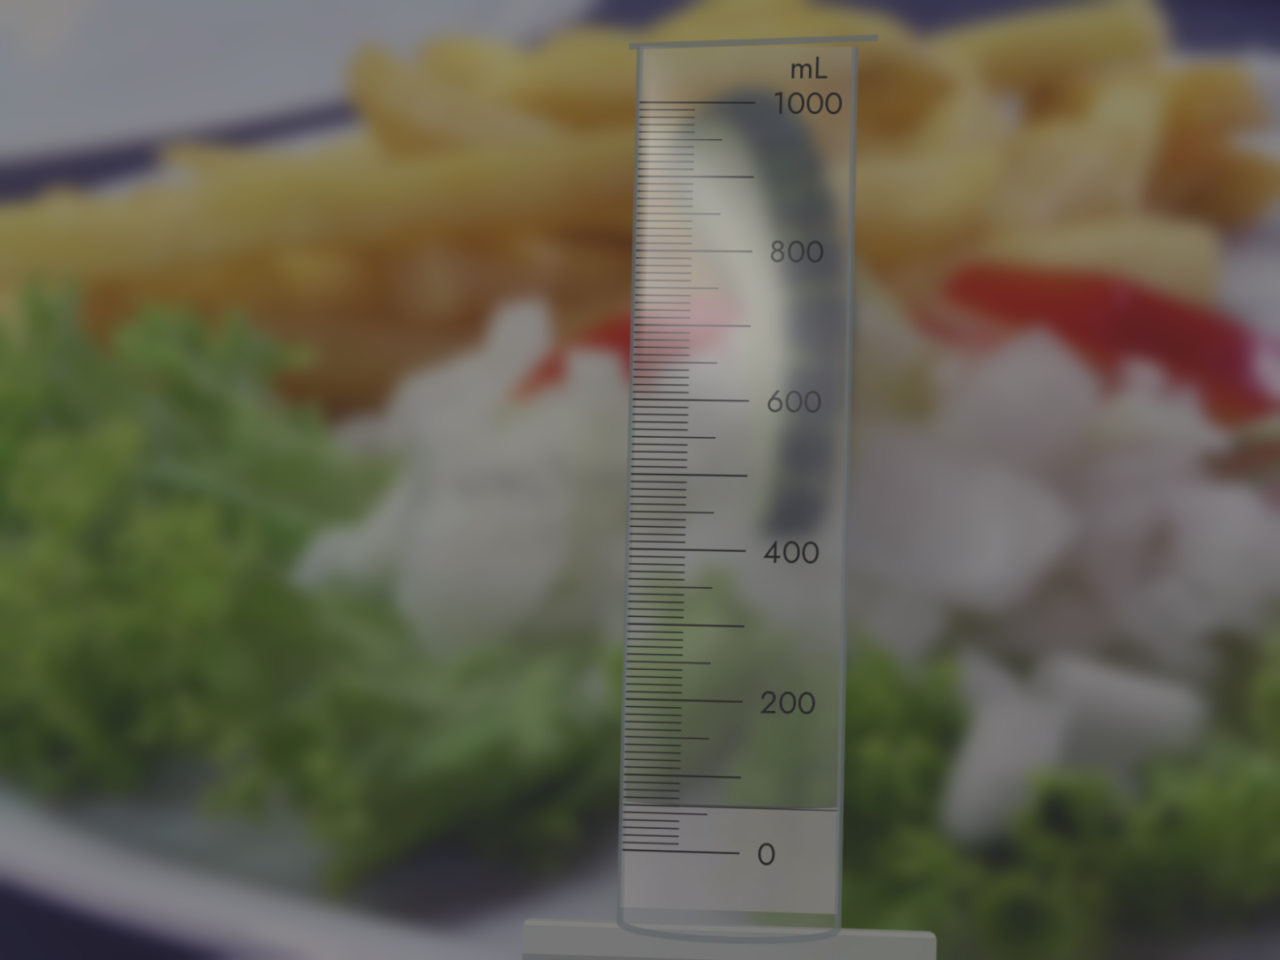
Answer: 60 mL
